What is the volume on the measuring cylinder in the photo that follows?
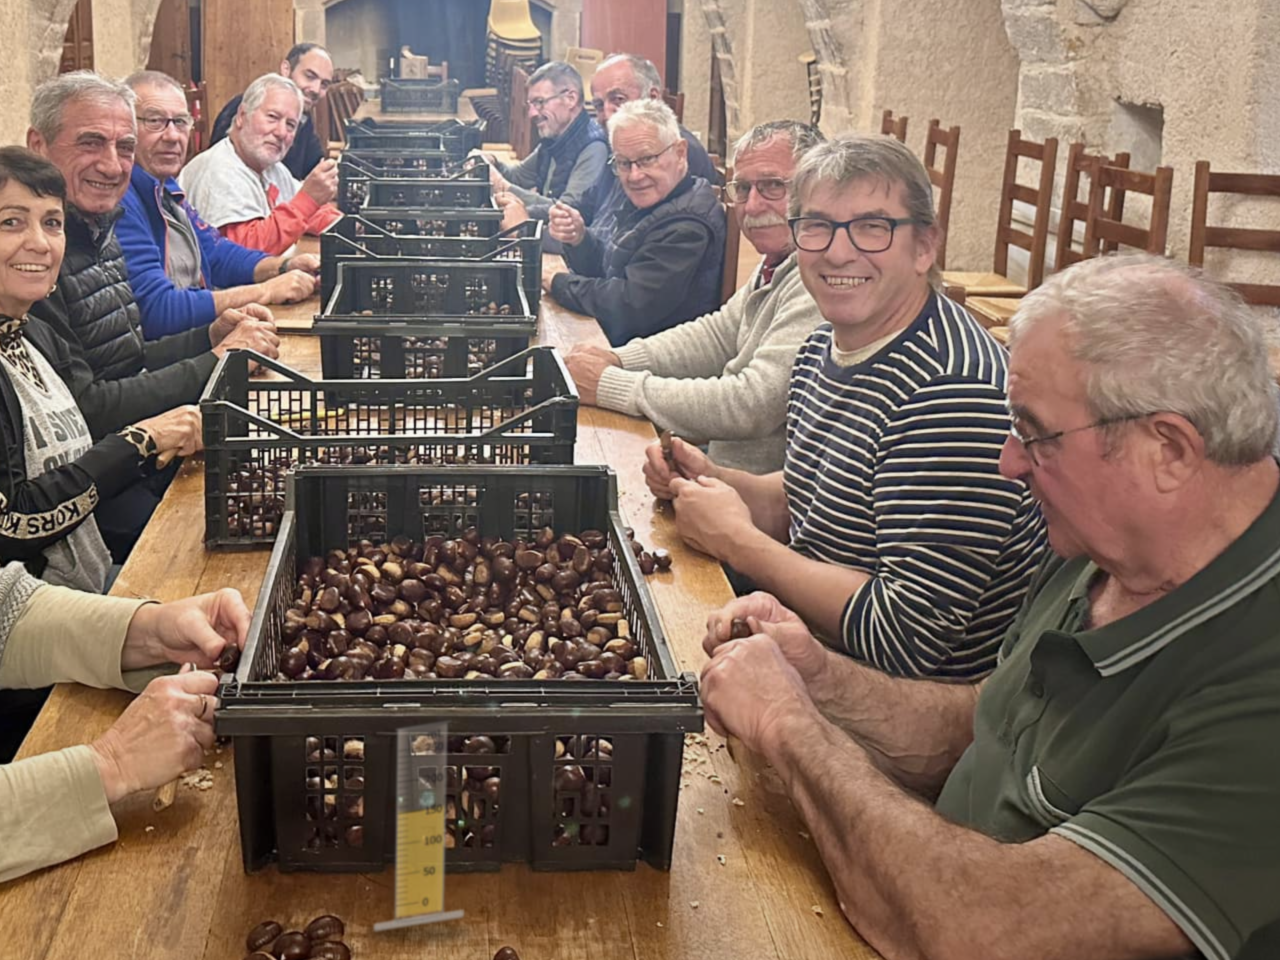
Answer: 150 mL
